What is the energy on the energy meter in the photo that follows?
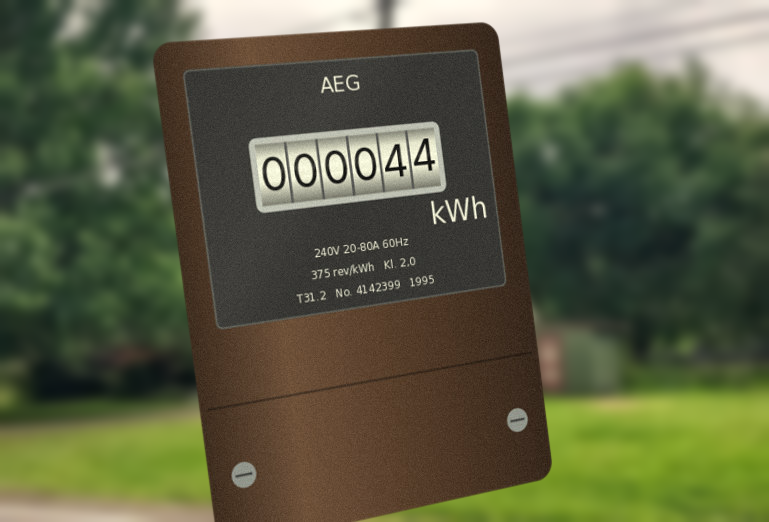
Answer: 44 kWh
